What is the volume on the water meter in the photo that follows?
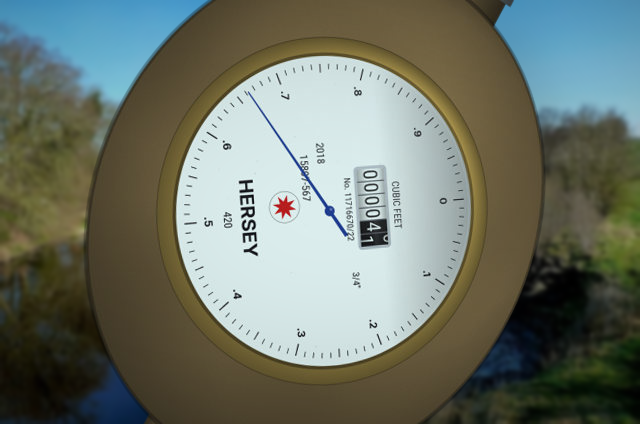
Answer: 40.66 ft³
